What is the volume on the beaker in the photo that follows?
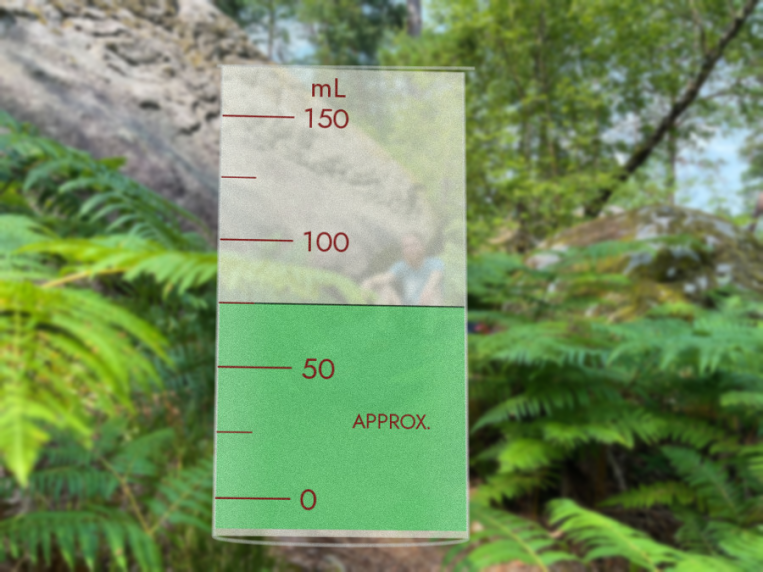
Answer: 75 mL
